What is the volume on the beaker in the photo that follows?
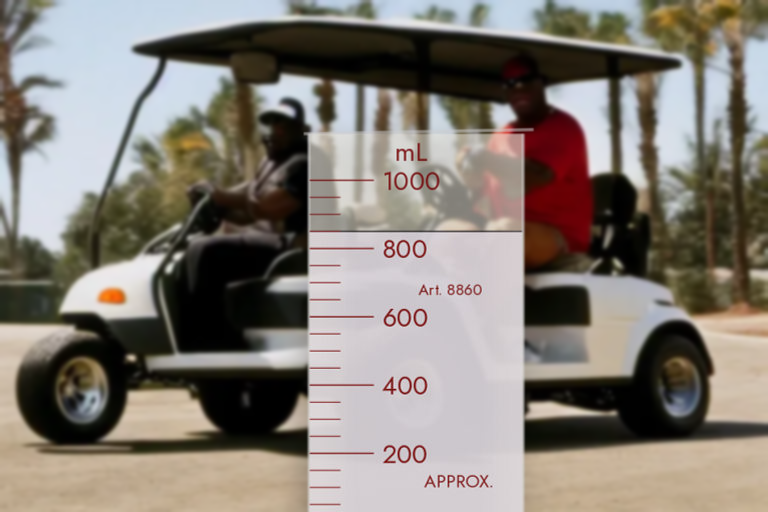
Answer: 850 mL
